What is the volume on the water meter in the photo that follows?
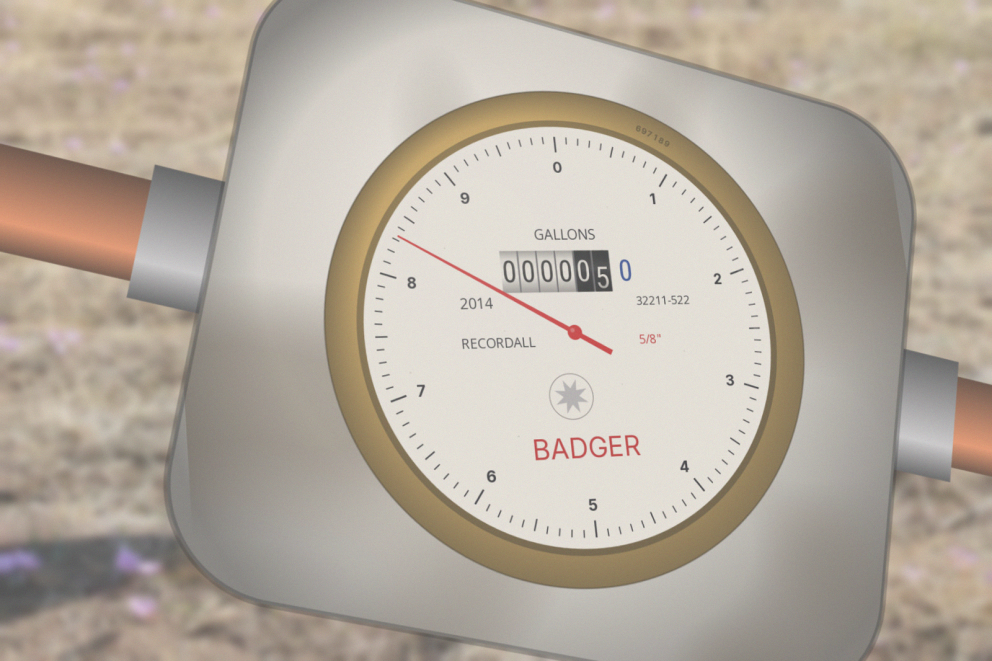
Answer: 48.3 gal
